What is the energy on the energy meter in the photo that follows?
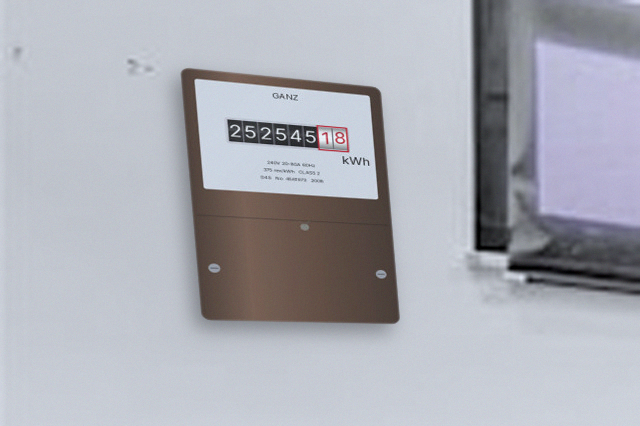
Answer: 252545.18 kWh
